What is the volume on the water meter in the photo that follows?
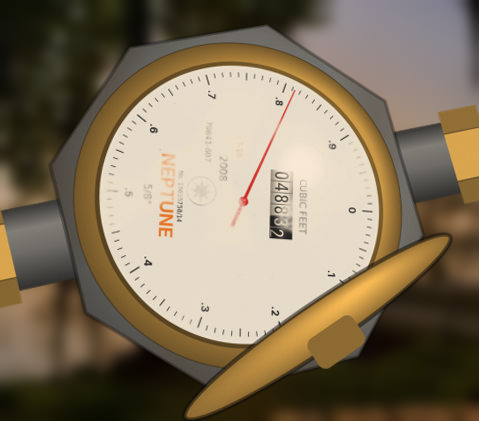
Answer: 48831.81 ft³
